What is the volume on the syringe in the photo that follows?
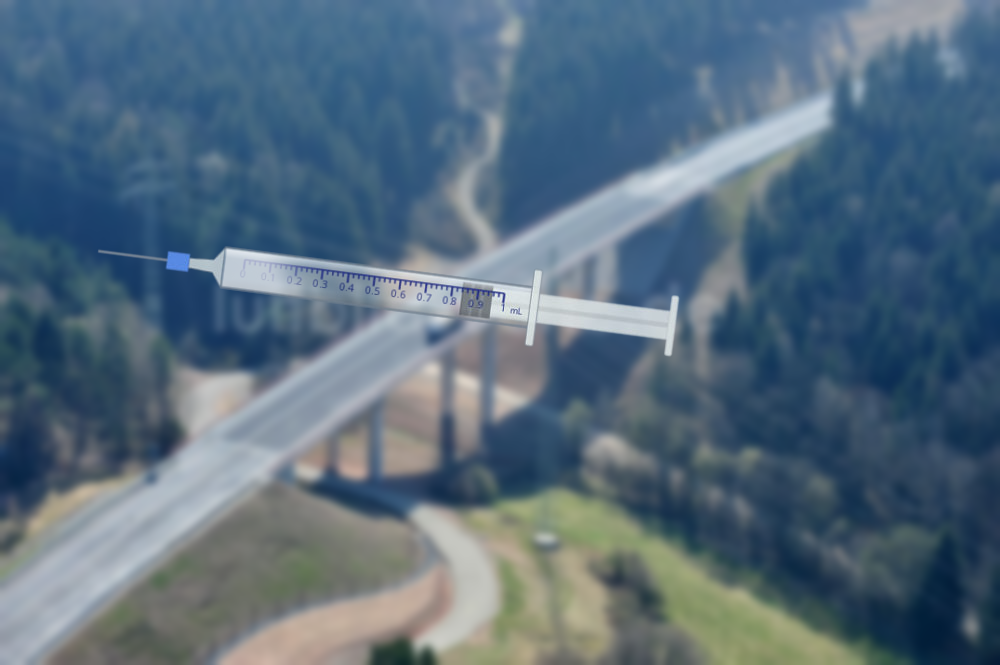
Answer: 0.84 mL
